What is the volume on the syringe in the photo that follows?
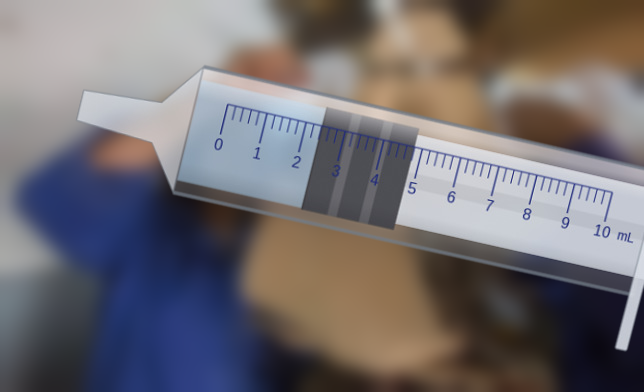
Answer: 2.4 mL
